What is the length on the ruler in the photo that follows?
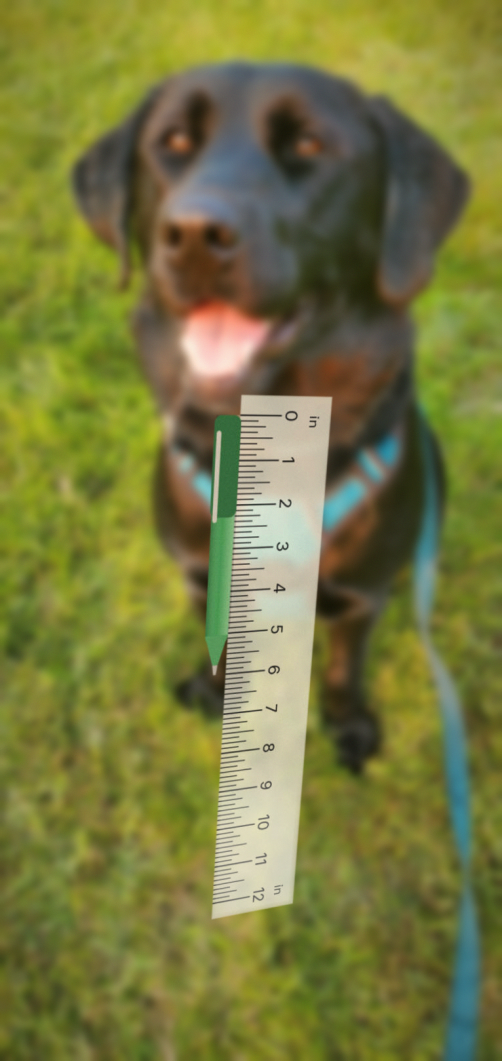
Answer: 6 in
